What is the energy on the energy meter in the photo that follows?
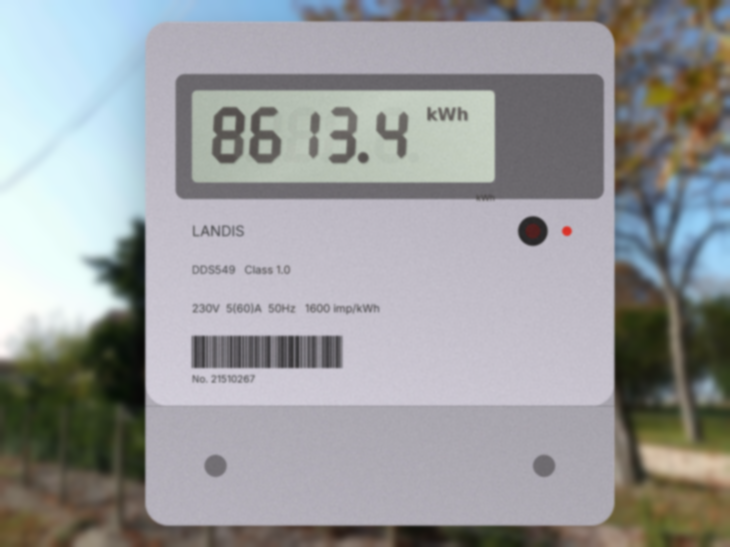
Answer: 8613.4 kWh
